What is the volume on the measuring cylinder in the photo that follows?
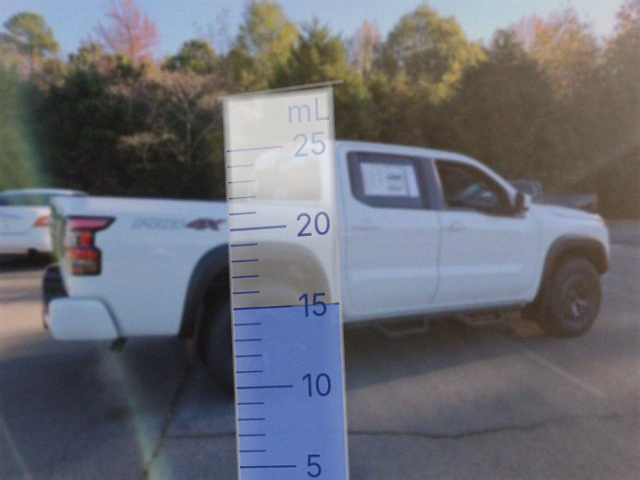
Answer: 15 mL
